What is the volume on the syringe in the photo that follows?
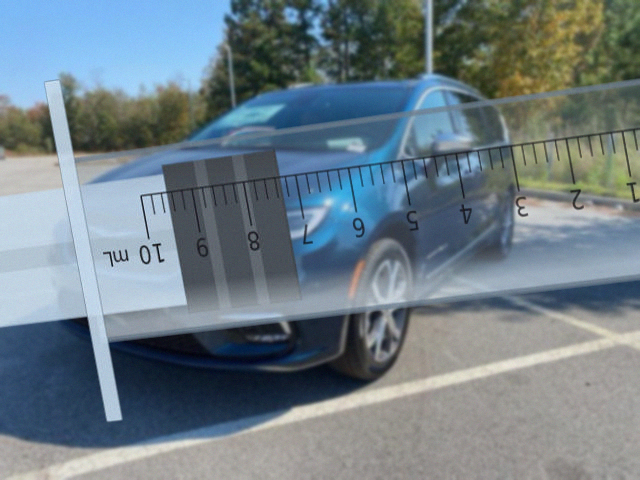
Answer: 7.3 mL
